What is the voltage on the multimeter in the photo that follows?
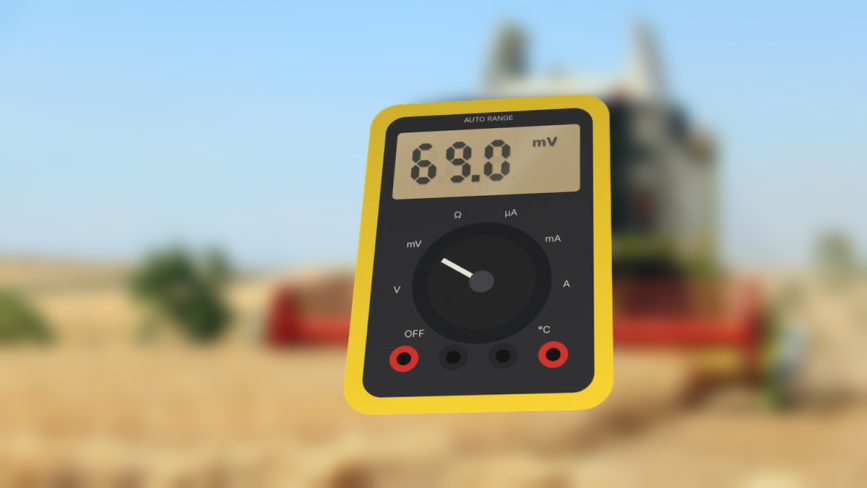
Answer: 69.0 mV
